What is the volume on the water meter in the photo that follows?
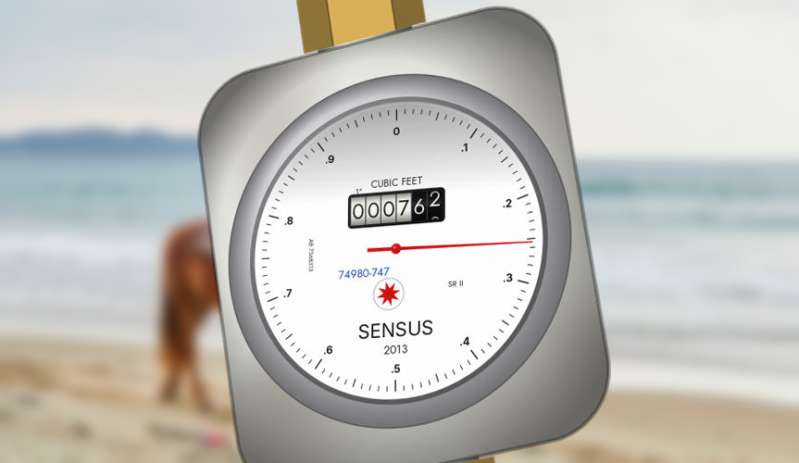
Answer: 762.25 ft³
